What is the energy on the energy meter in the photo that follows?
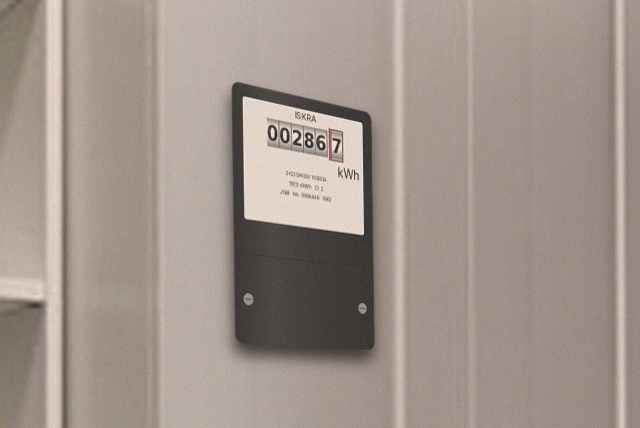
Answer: 286.7 kWh
